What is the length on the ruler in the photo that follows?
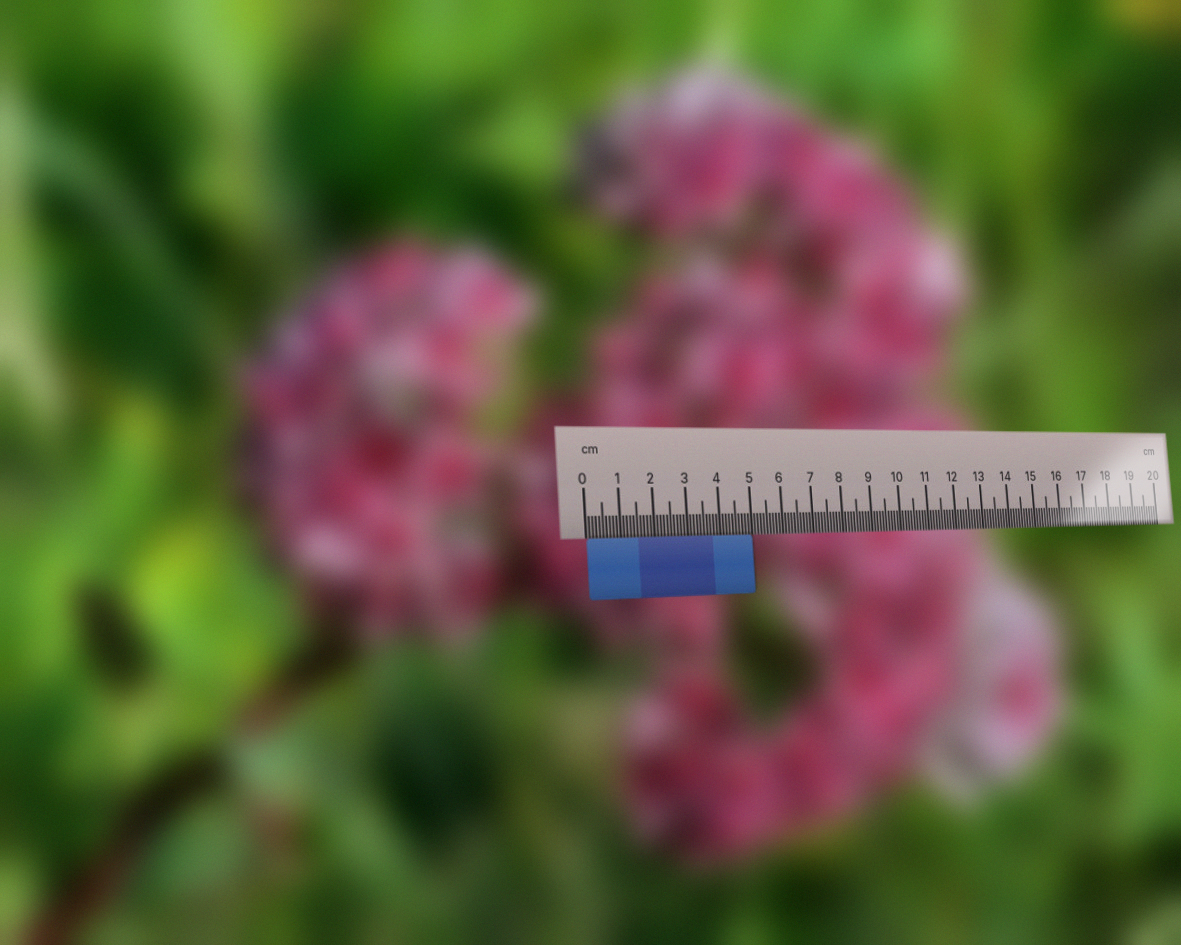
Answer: 5 cm
